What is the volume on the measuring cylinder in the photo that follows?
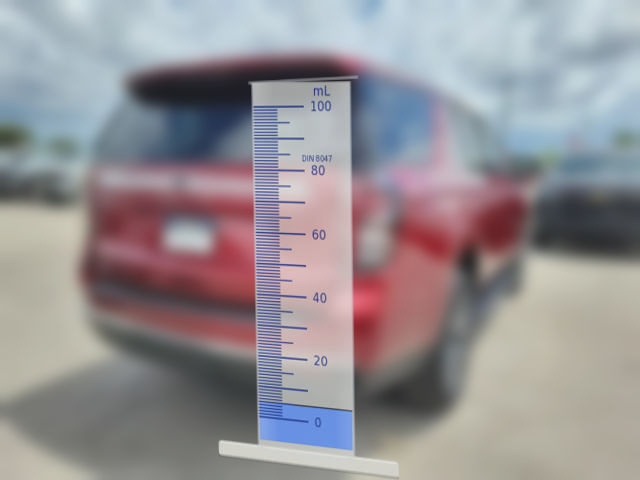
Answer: 5 mL
